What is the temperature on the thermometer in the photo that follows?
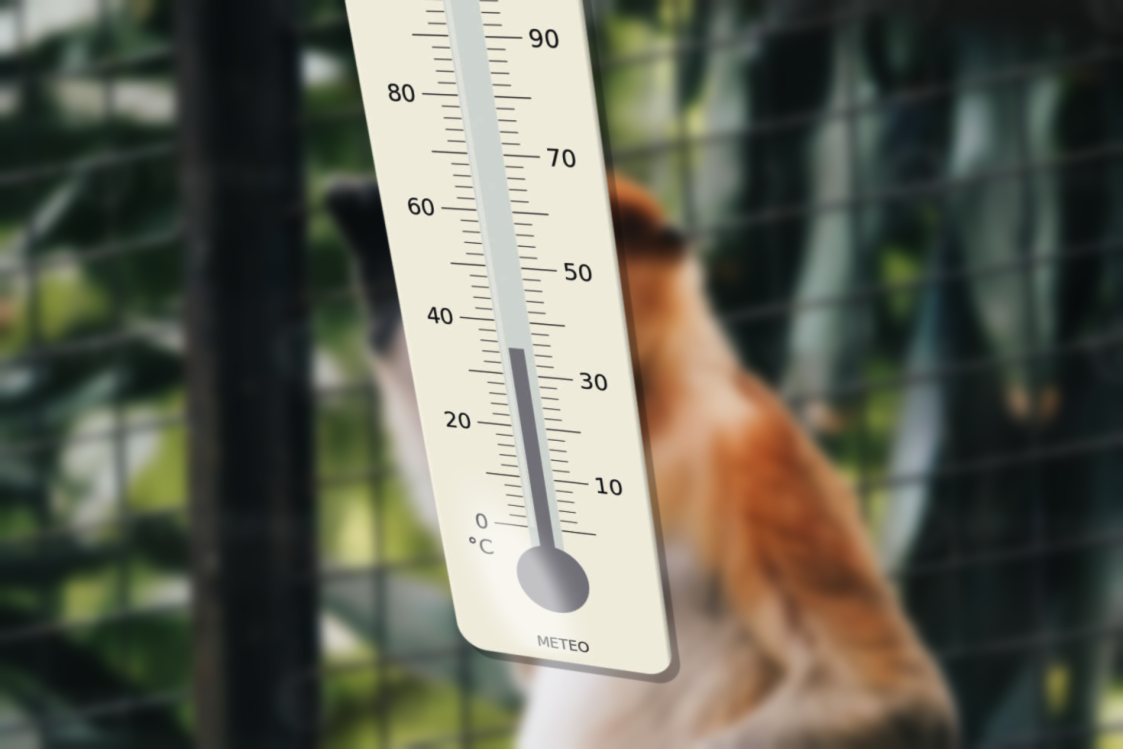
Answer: 35 °C
